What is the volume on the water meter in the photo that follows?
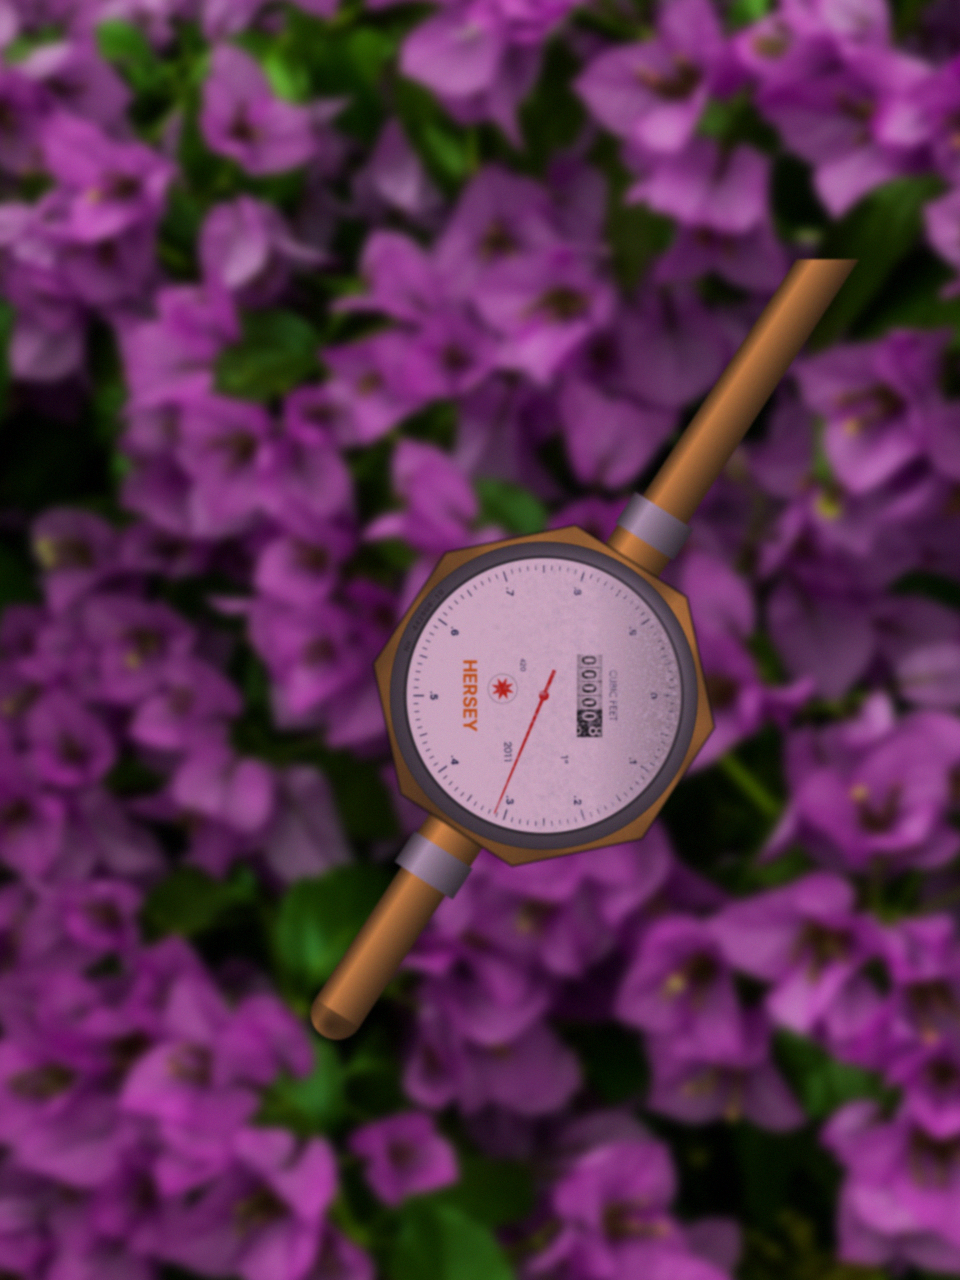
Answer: 8.31 ft³
